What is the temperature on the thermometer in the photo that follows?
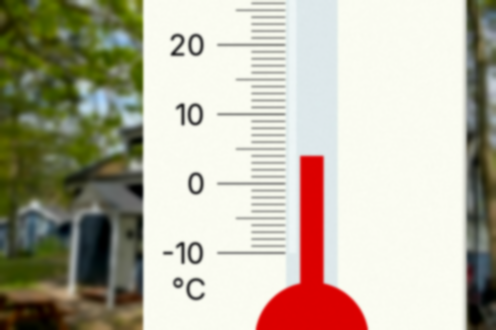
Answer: 4 °C
